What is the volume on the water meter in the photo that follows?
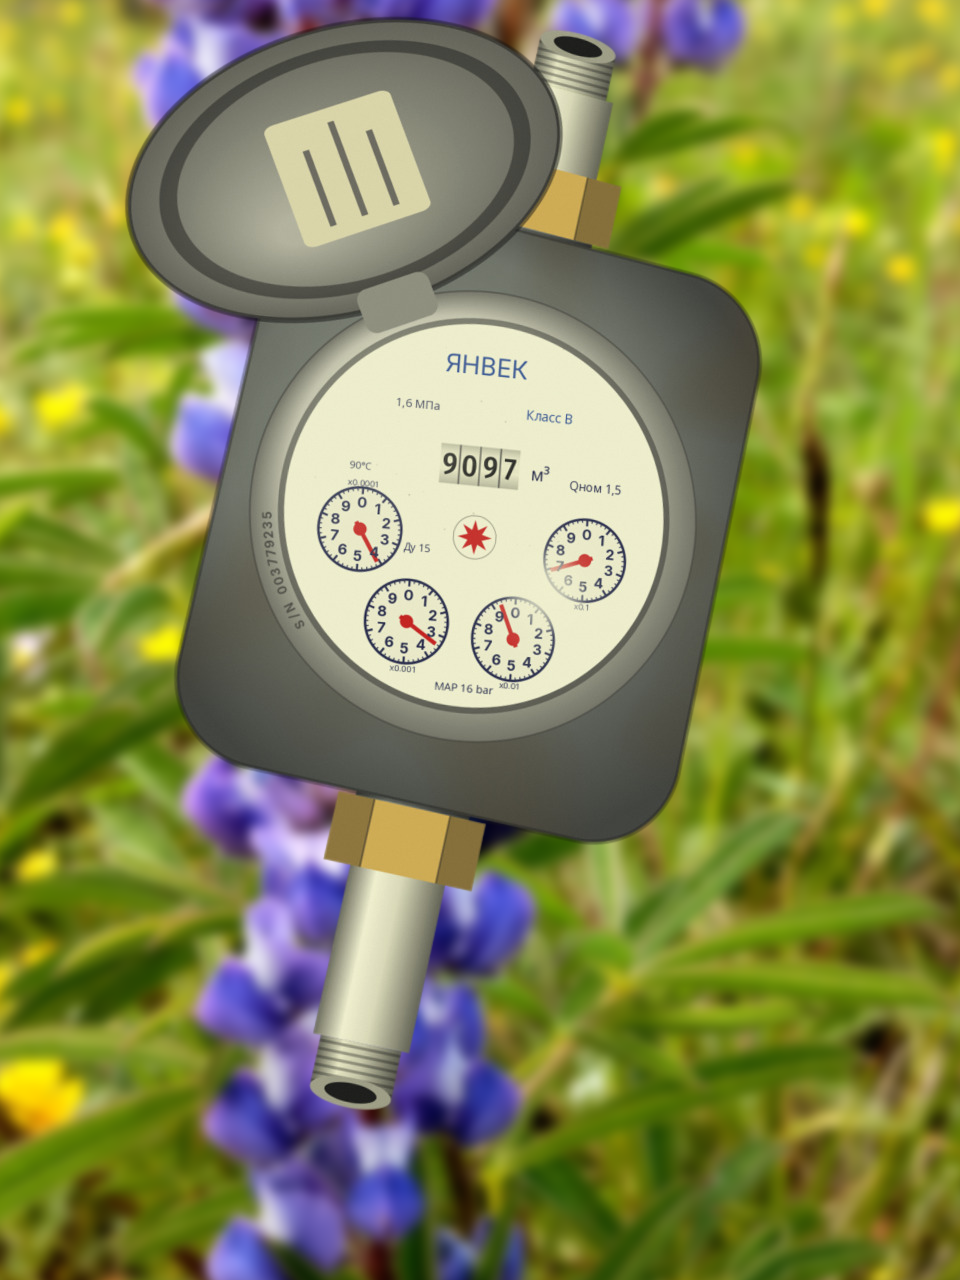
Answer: 9097.6934 m³
